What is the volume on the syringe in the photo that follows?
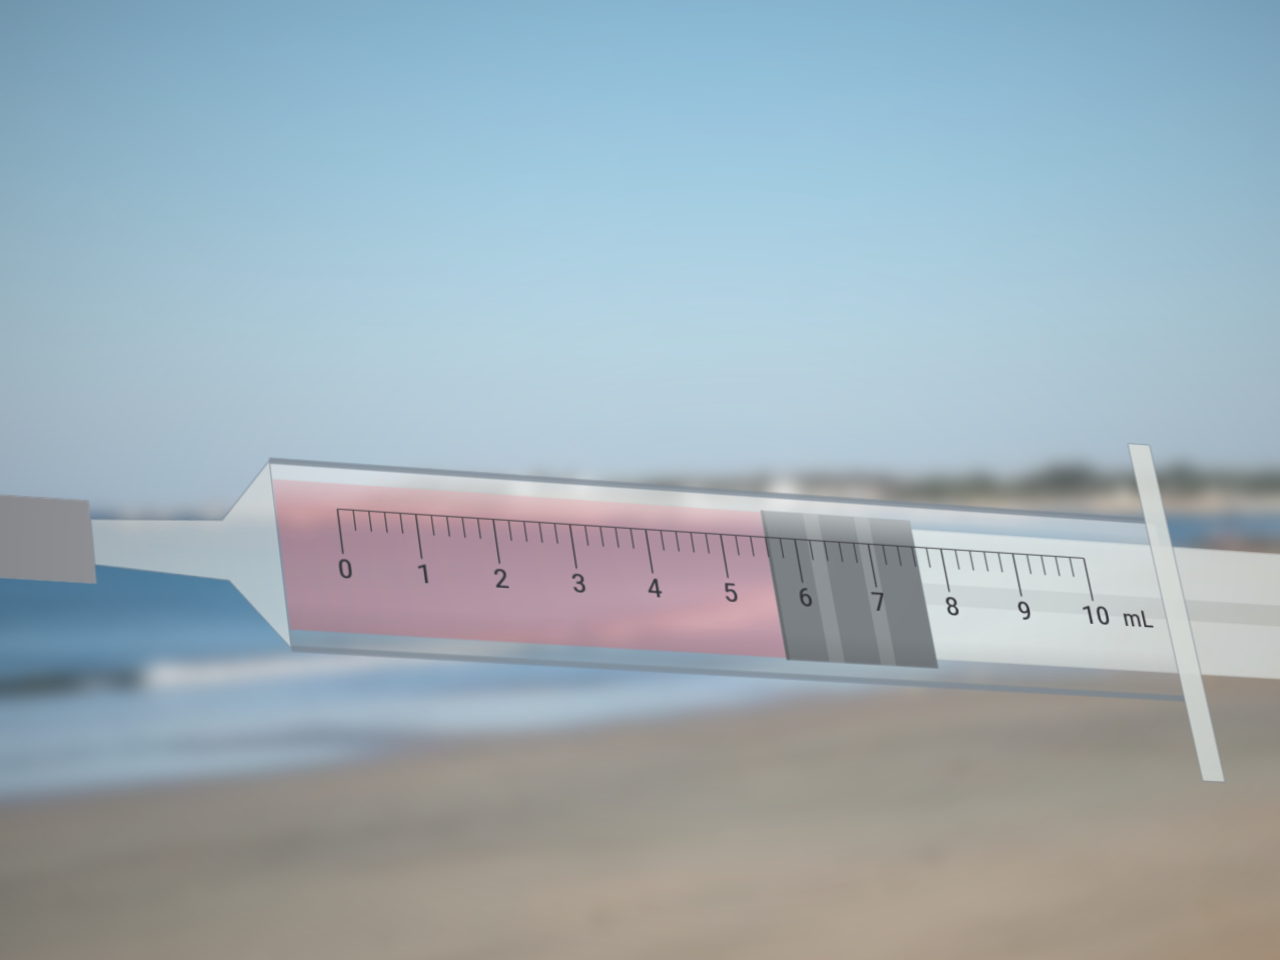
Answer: 5.6 mL
